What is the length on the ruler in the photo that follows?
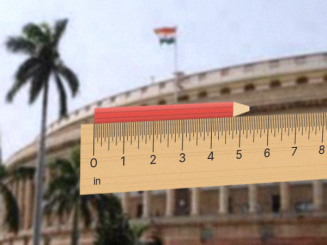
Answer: 5.5 in
